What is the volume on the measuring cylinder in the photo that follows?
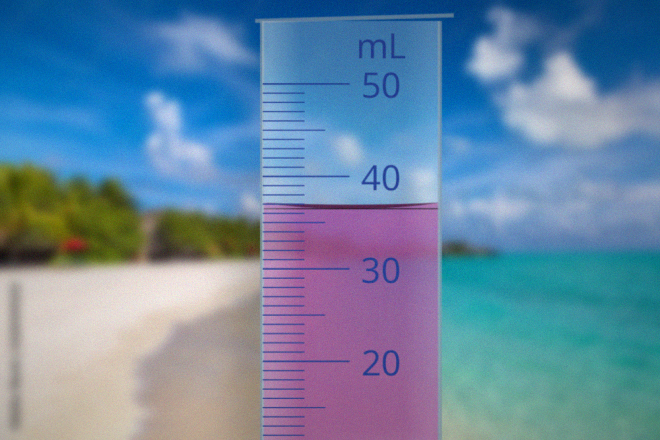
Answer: 36.5 mL
